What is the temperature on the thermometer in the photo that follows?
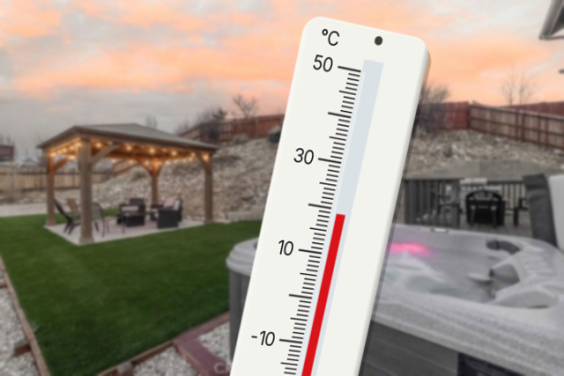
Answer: 19 °C
